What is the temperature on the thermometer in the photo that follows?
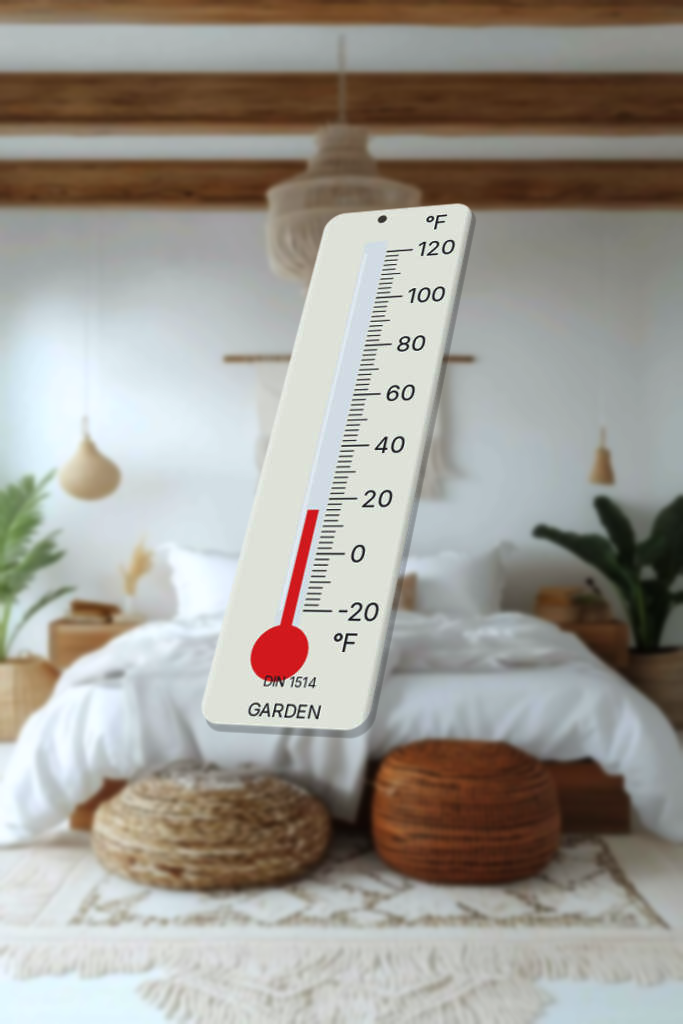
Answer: 16 °F
